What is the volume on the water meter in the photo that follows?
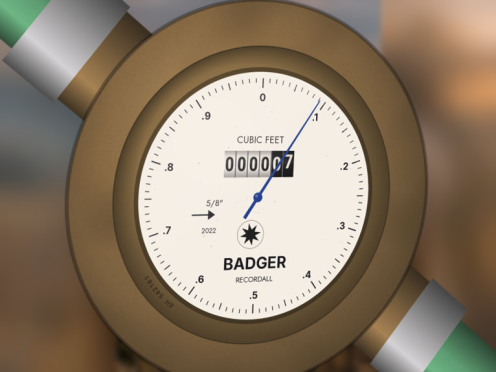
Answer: 7.09 ft³
